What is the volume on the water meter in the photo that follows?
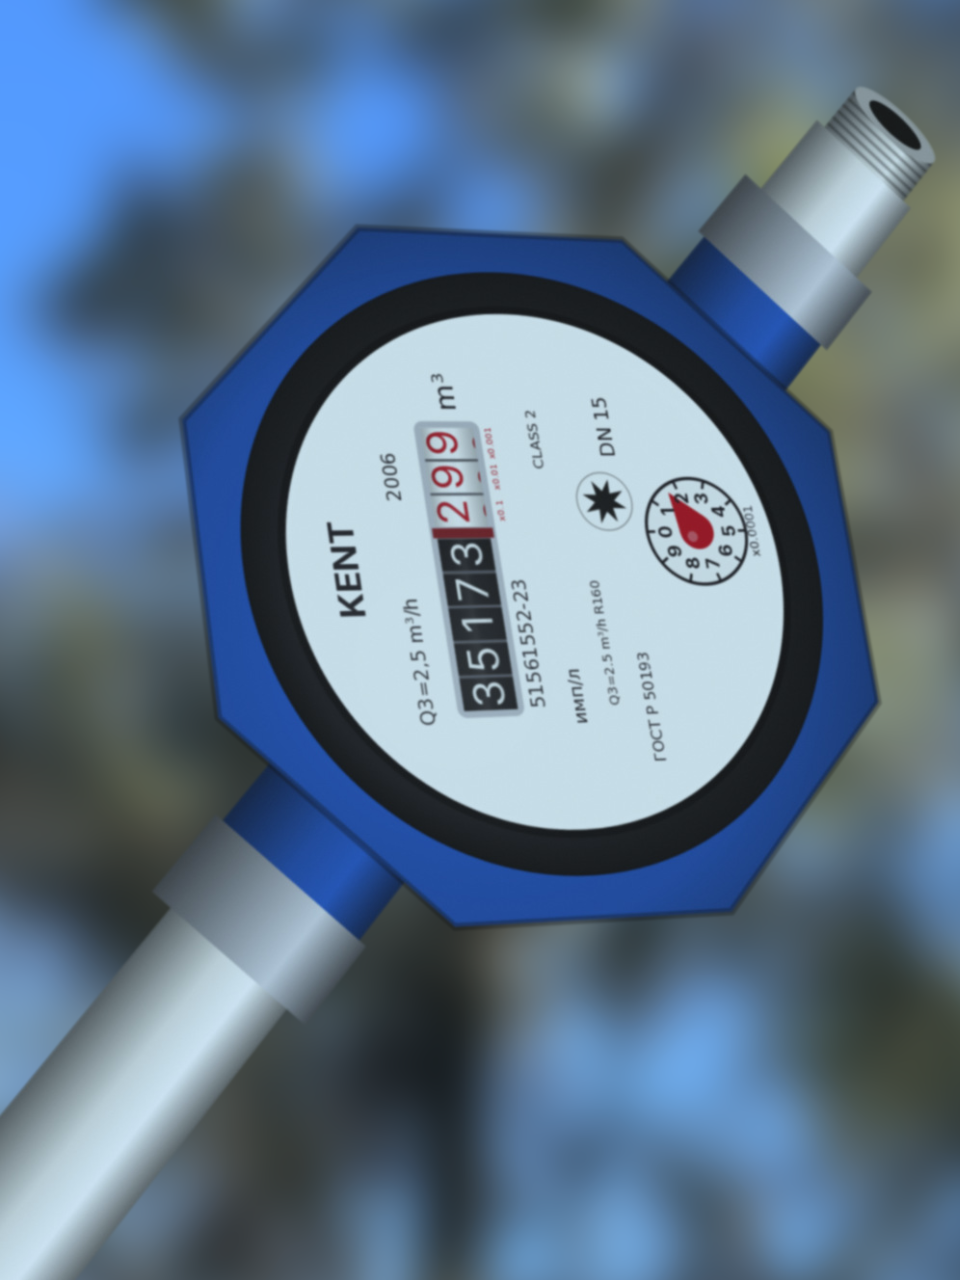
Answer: 35173.2991 m³
